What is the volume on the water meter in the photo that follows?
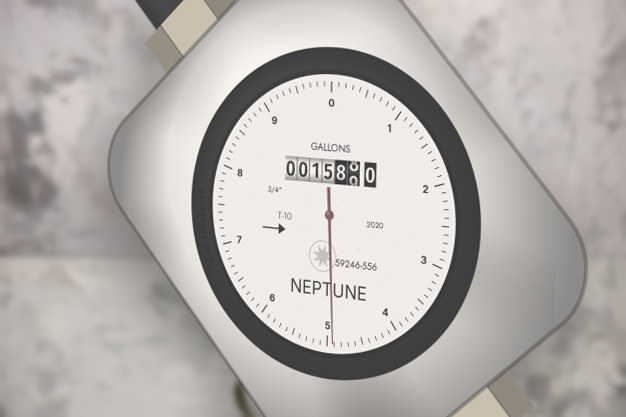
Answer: 15884.9 gal
